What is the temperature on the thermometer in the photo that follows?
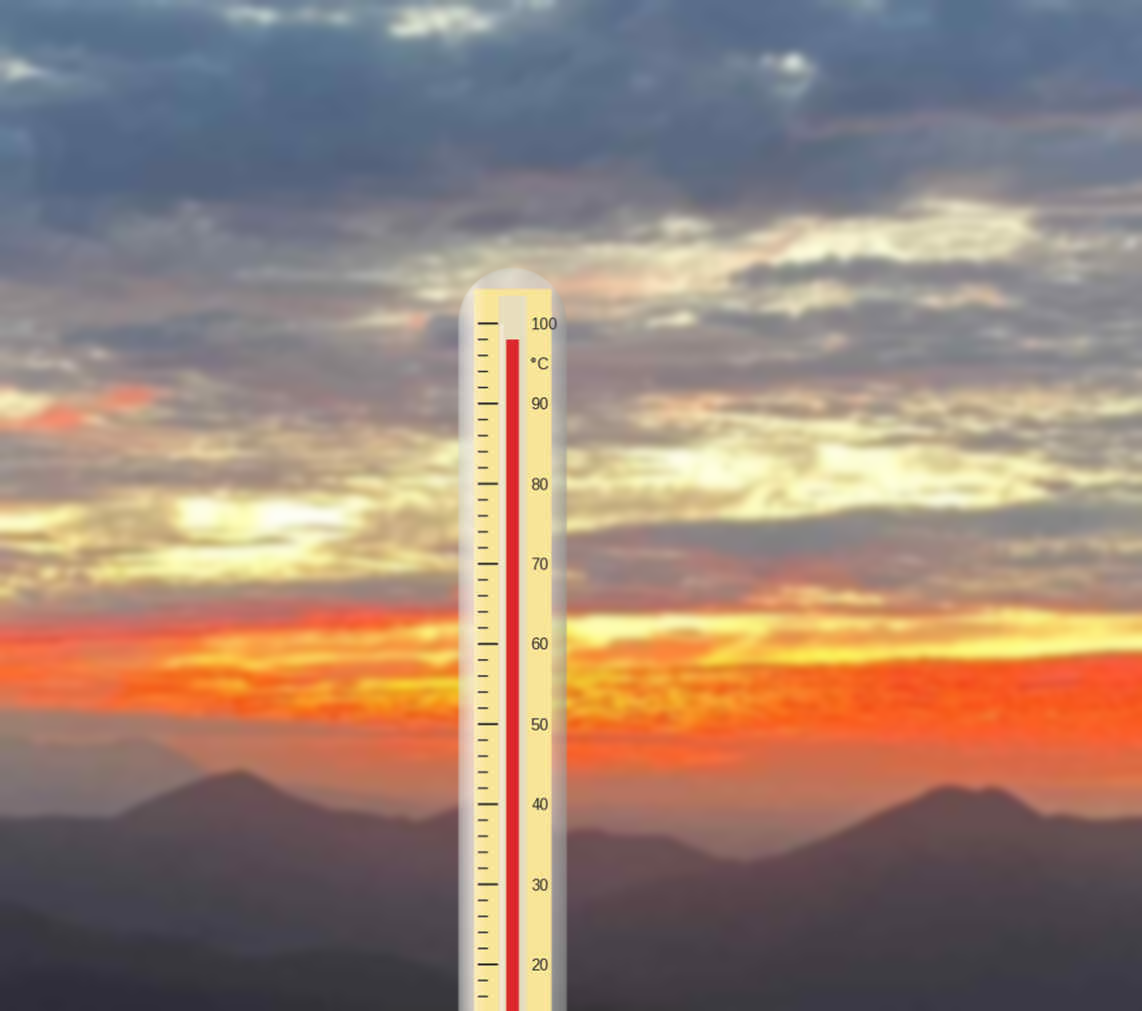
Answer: 98 °C
